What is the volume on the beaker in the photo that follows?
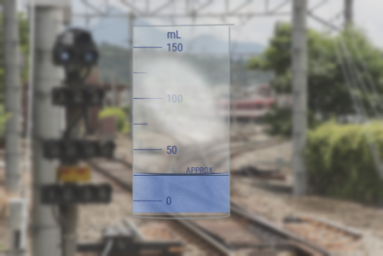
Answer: 25 mL
